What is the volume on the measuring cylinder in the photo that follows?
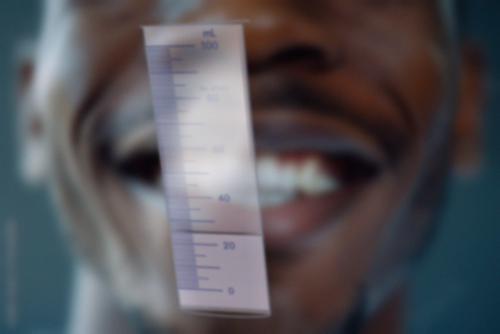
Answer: 25 mL
